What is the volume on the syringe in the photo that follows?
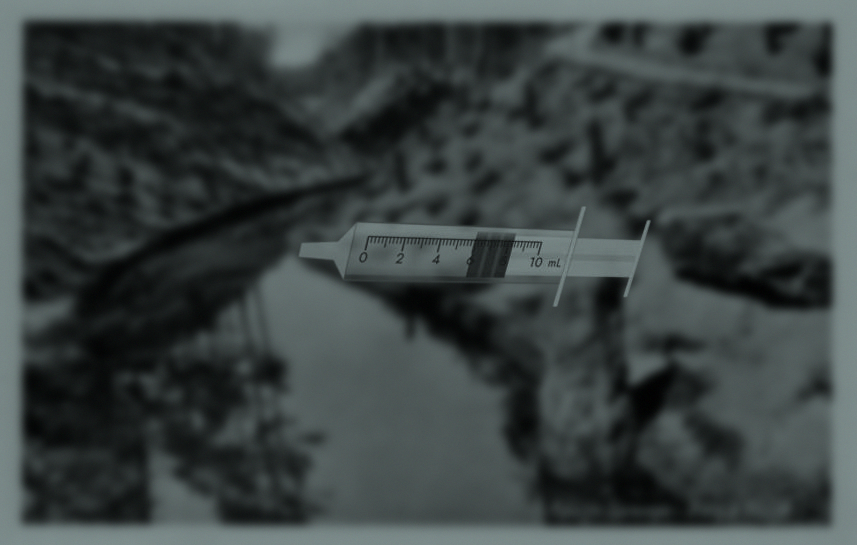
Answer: 6 mL
